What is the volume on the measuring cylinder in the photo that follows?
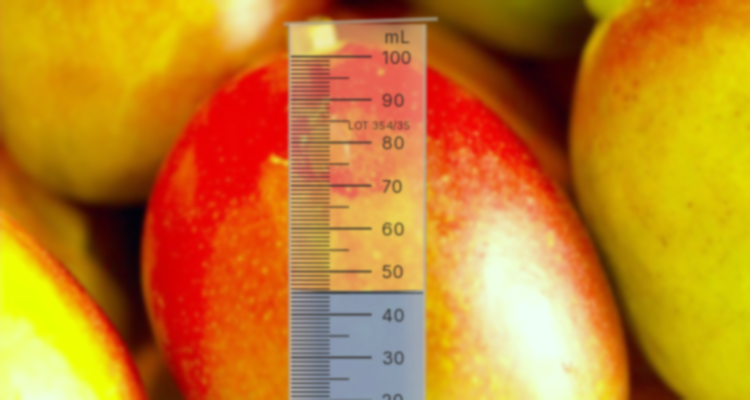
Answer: 45 mL
